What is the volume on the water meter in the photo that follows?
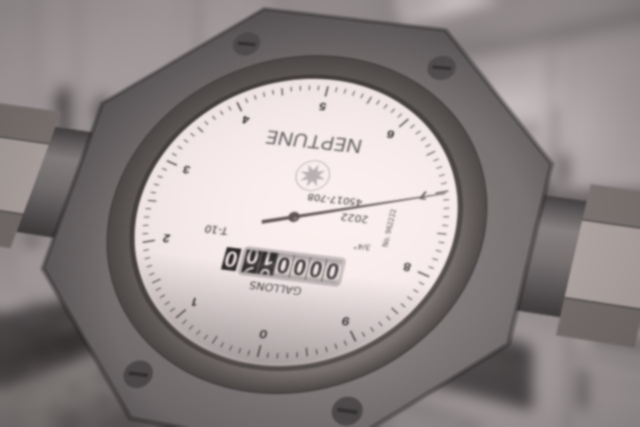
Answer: 97.0 gal
